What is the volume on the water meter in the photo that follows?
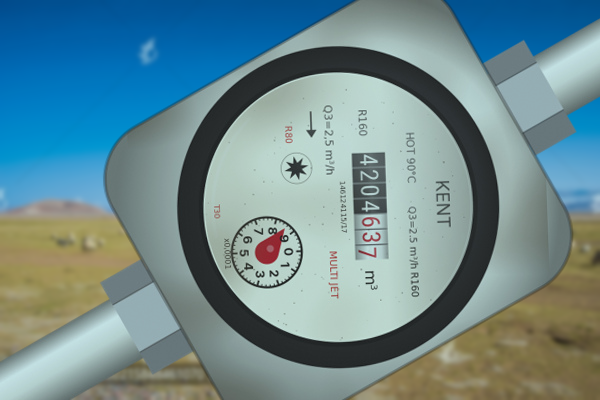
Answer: 4204.6368 m³
